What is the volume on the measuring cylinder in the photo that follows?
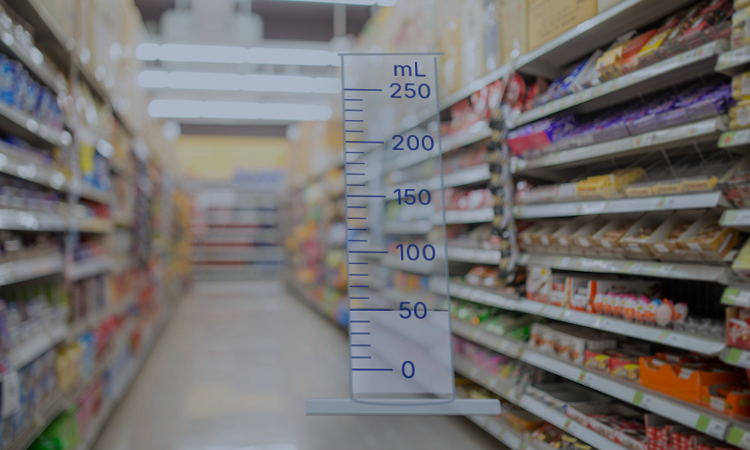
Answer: 50 mL
